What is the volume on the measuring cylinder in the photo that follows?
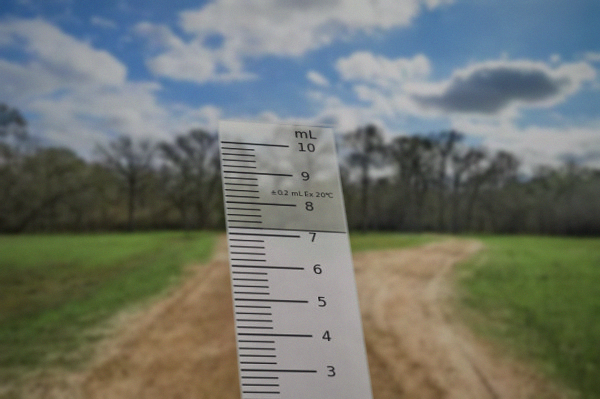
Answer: 7.2 mL
